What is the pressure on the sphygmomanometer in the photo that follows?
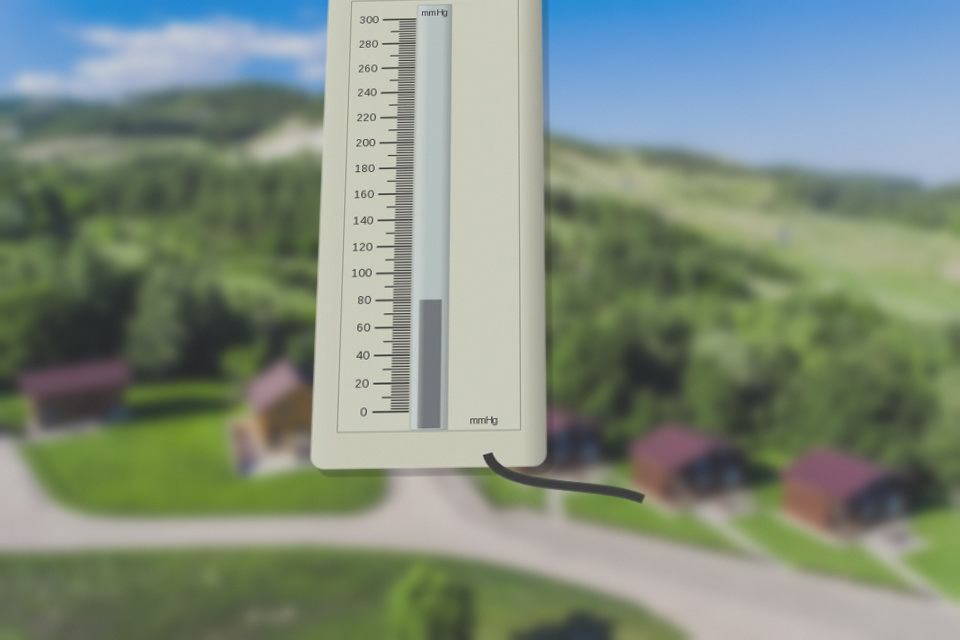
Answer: 80 mmHg
